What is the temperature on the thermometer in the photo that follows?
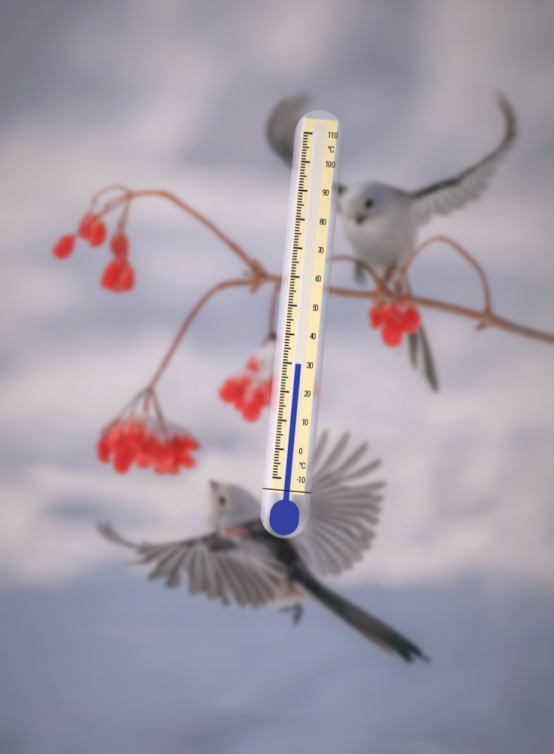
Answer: 30 °C
